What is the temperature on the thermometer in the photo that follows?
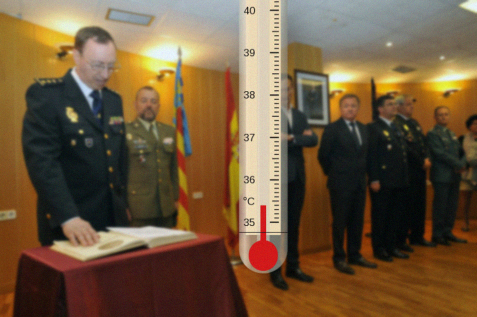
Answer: 35.4 °C
